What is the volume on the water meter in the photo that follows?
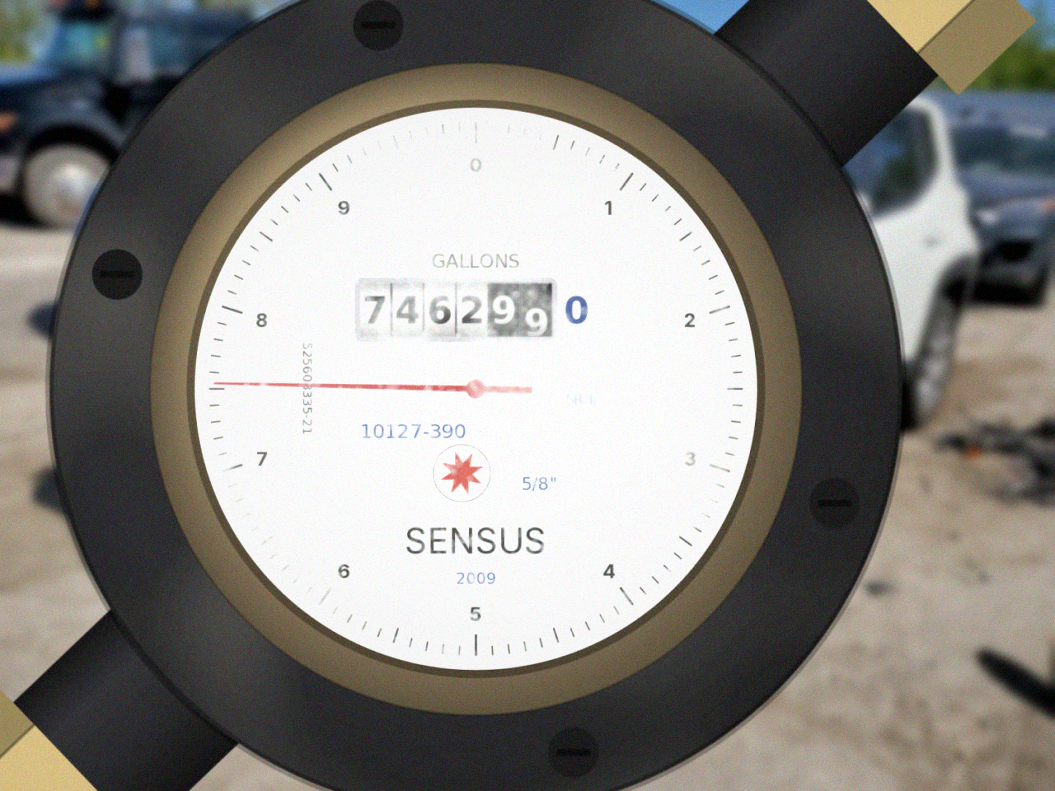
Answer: 7462987.5 gal
